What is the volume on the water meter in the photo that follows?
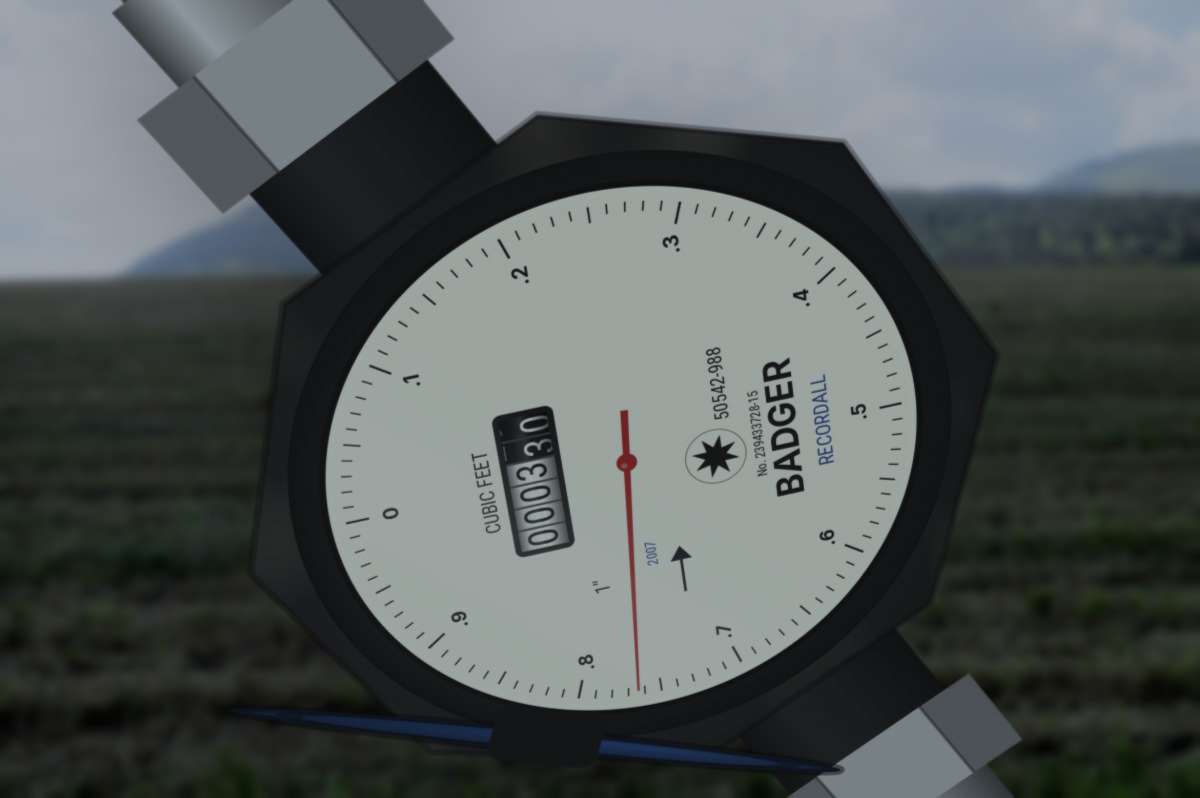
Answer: 329.76 ft³
